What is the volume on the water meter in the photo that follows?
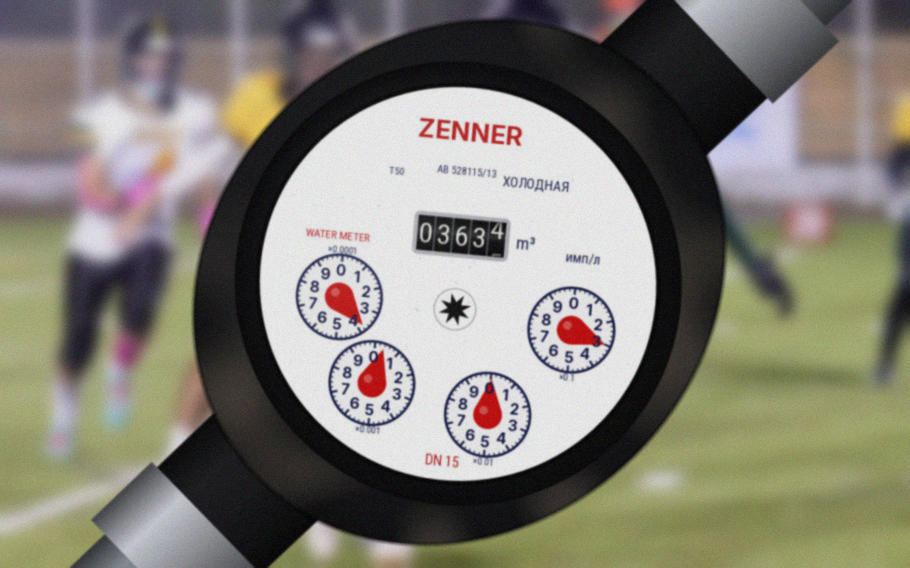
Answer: 3634.3003 m³
